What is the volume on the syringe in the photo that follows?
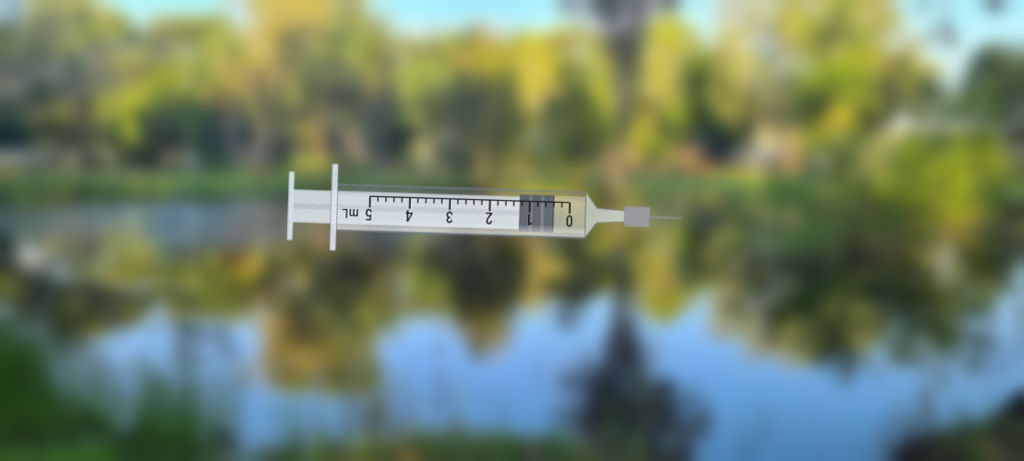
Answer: 0.4 mL
